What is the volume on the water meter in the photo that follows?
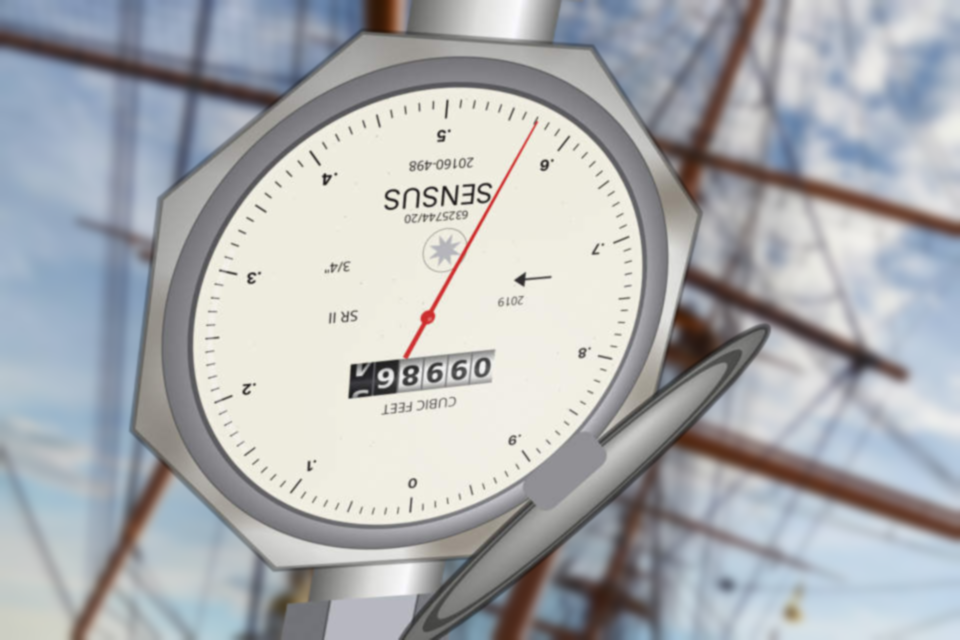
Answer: 99863.57 ft³
